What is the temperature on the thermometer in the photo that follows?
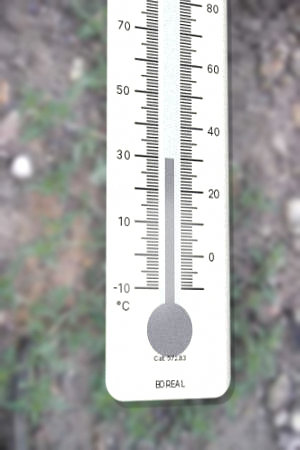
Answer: 30 °C
